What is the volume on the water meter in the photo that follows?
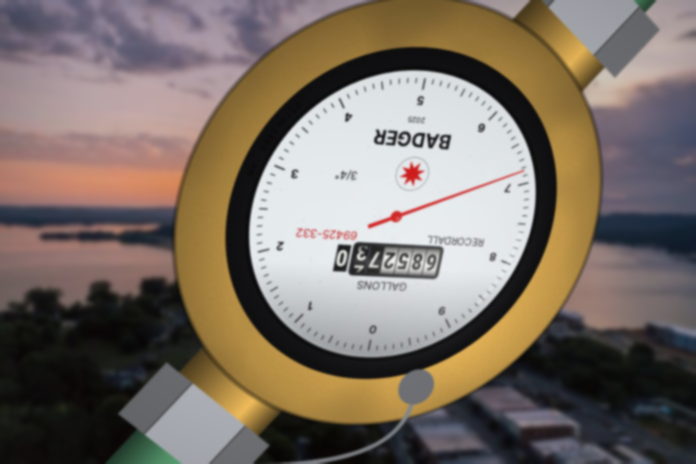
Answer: 6852726.8 gal
